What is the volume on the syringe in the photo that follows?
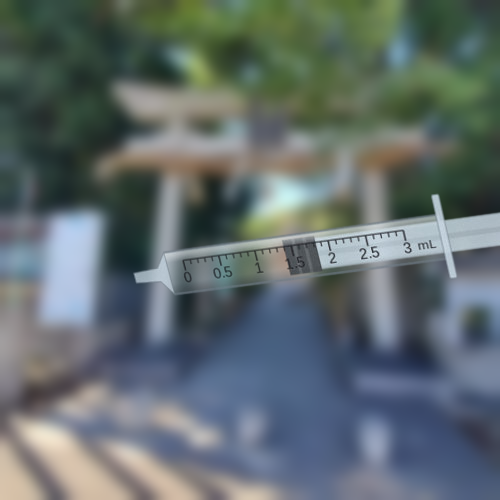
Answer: 1.4 mL
